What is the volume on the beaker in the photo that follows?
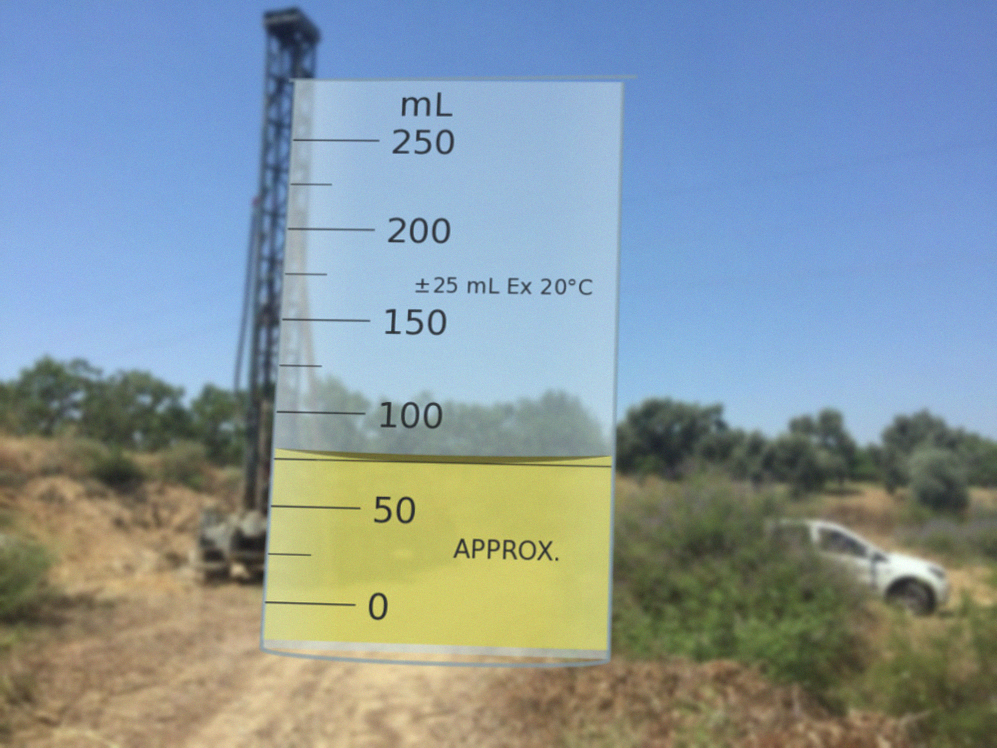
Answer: 75 mL
